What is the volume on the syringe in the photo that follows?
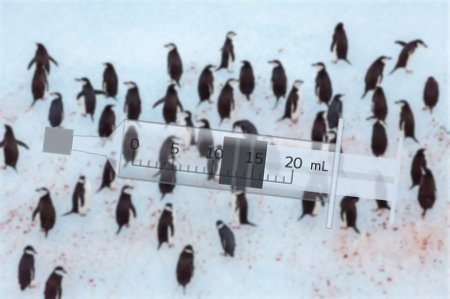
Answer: 11 mL
